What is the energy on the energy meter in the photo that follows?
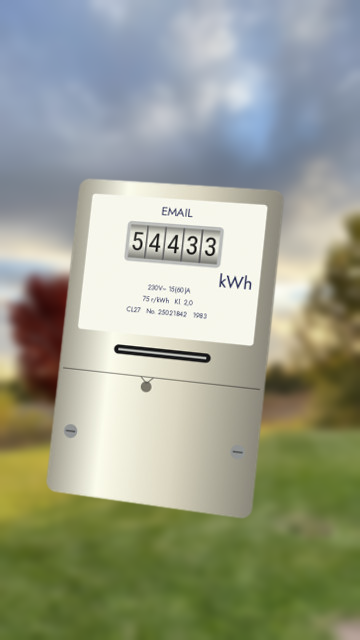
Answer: 54433 kWh
